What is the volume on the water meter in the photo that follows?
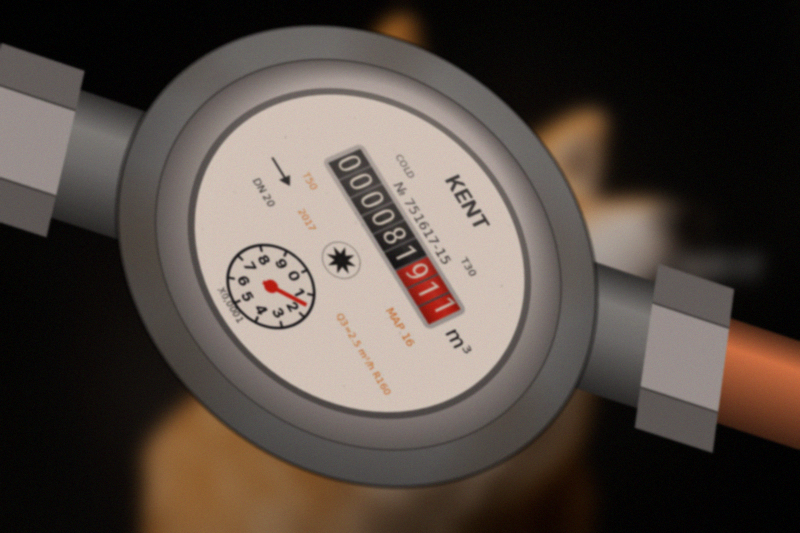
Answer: 81.9111 m³
